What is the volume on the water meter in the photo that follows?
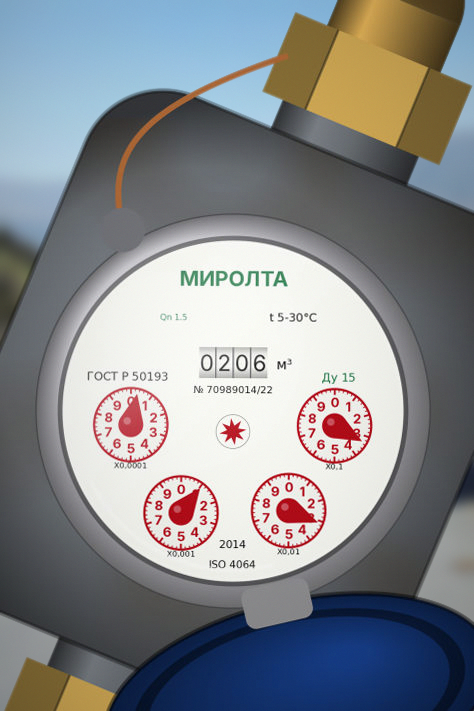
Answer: 206.3310 m³
